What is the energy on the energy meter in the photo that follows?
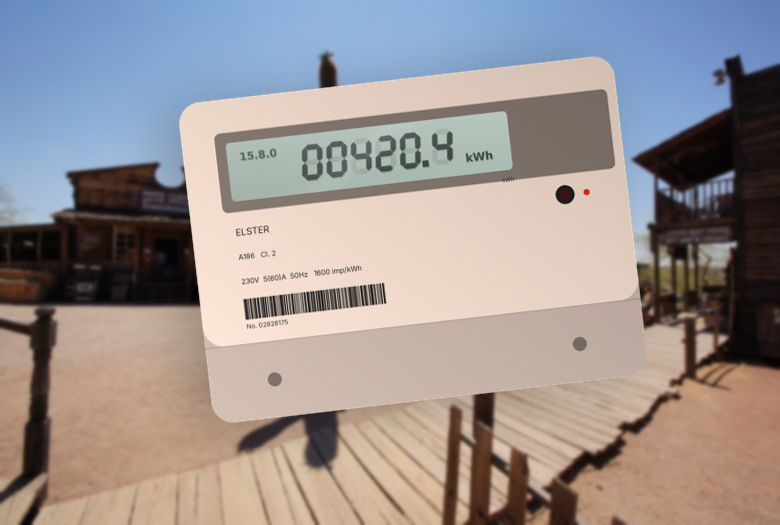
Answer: 420.4 kWh
